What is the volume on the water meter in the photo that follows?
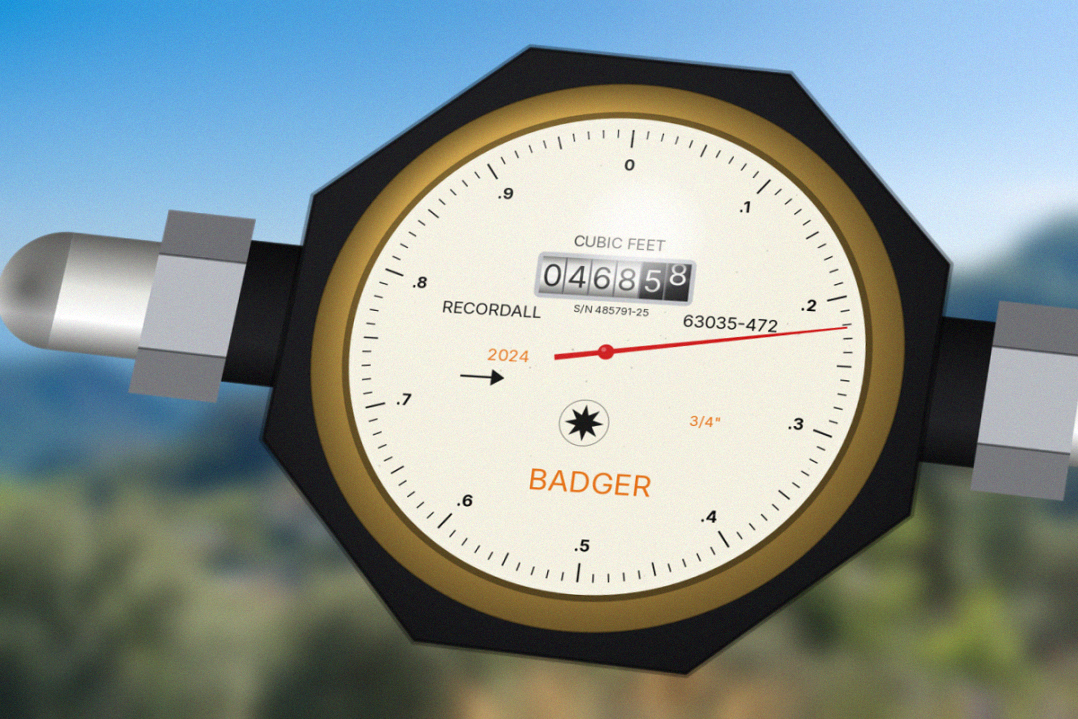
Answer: 46858.22 ft³
